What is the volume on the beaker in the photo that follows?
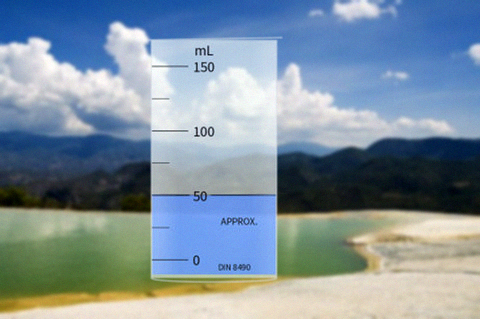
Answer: 50 mL
